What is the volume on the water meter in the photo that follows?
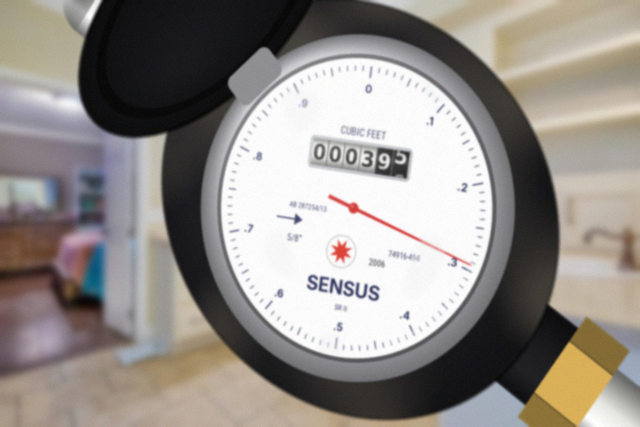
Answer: 395.29 ft³
